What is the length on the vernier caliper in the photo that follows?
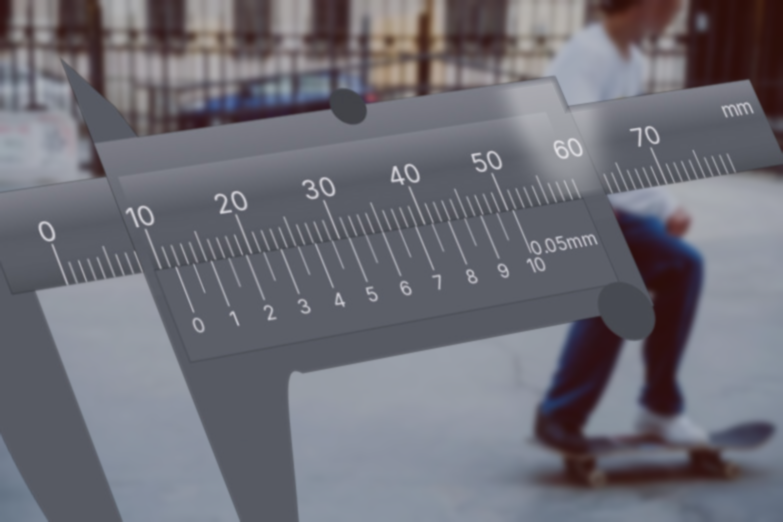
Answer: 11.6 mm
